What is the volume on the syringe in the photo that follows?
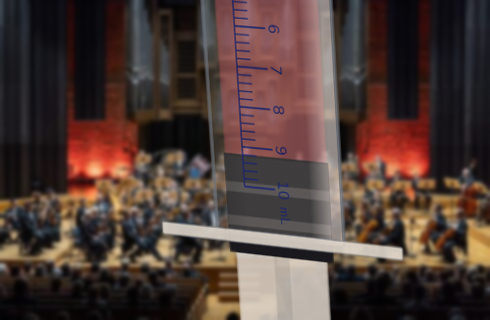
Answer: 9.2 mL
